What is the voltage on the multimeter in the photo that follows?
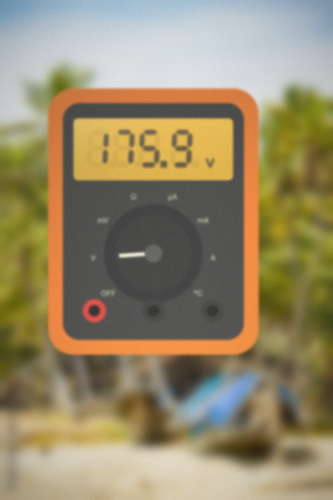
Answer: 175.9 V
